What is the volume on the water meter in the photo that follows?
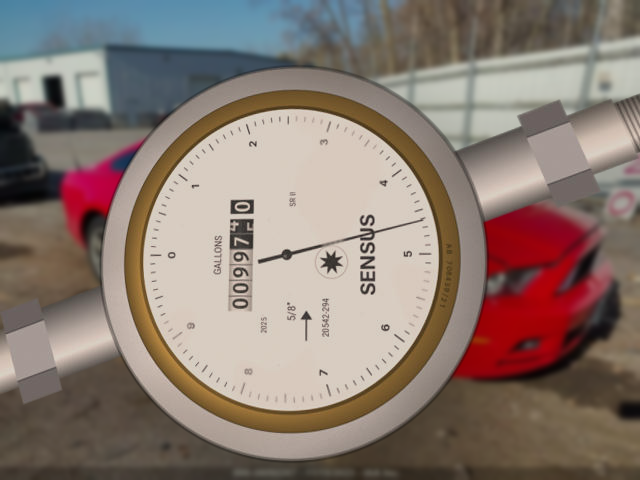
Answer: 99744.6 gal
